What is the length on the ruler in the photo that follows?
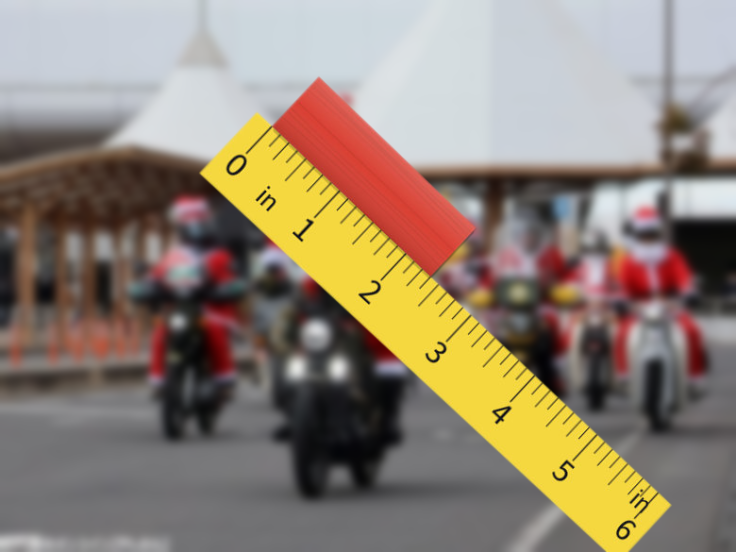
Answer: 2.375 in
